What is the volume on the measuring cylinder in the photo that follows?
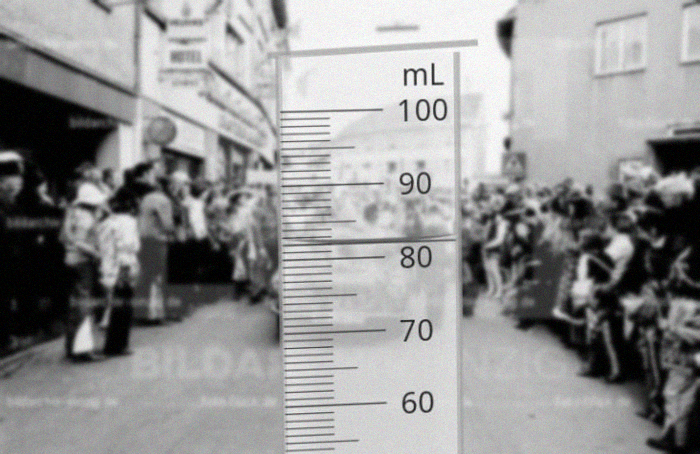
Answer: 82 mL
